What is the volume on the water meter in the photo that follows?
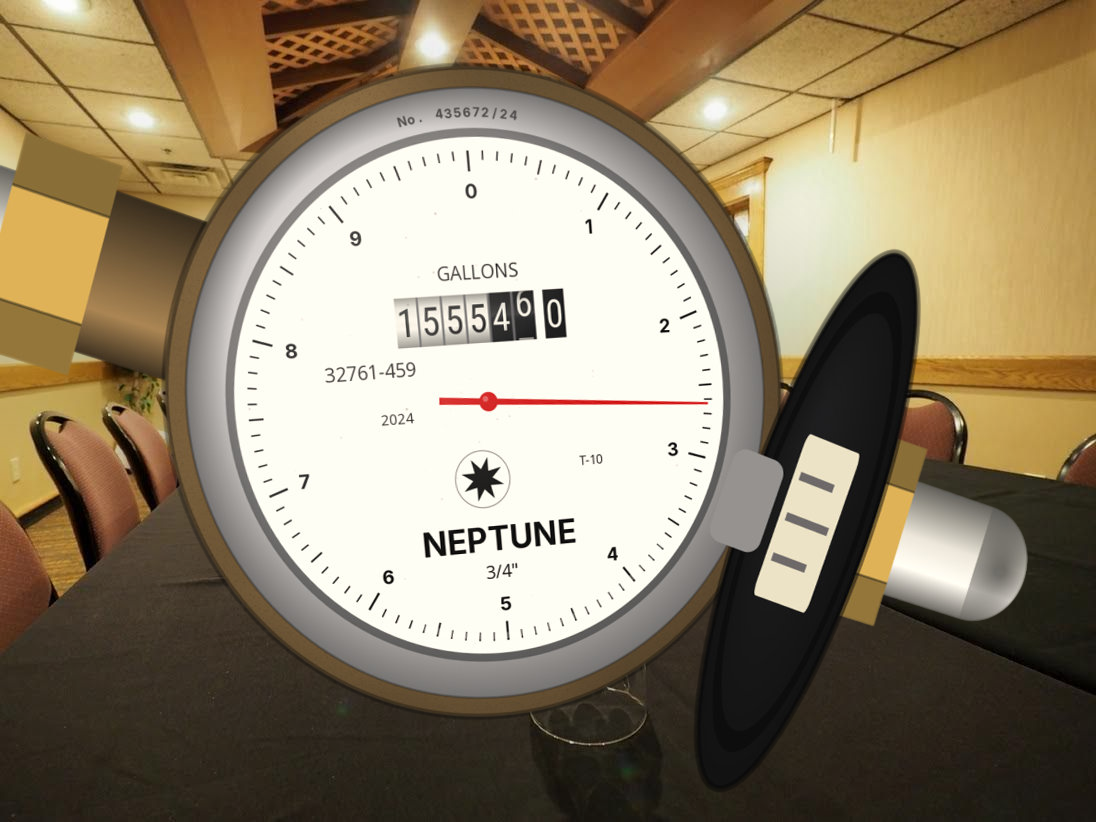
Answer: 1555462.6 gal
